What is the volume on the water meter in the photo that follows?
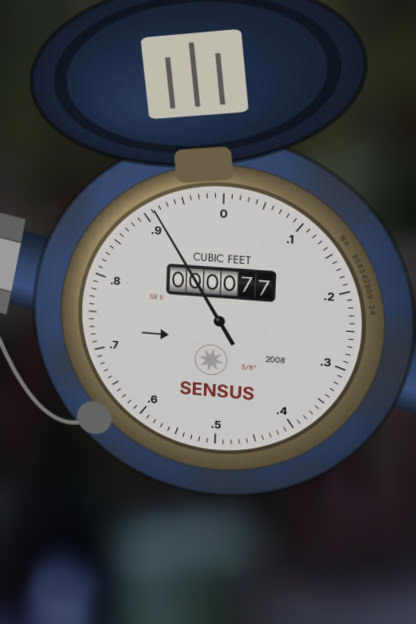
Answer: 76.91 ft³
